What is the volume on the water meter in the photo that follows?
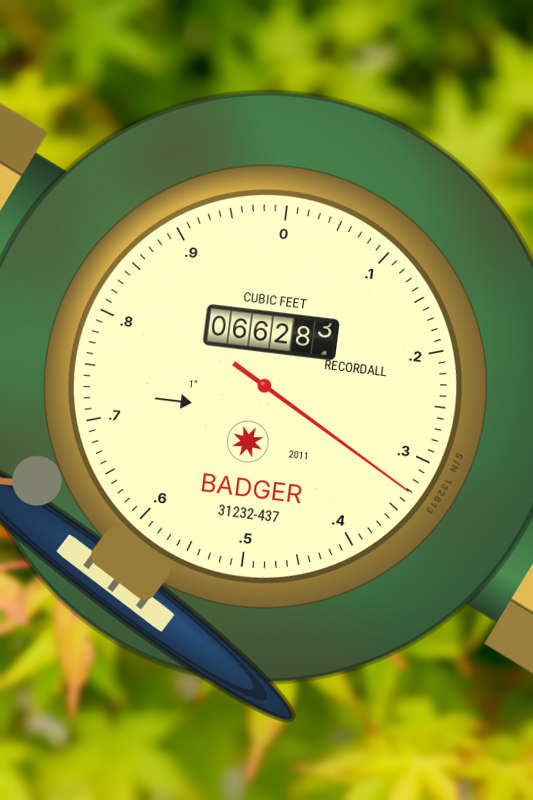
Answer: 66283.33 ft³
